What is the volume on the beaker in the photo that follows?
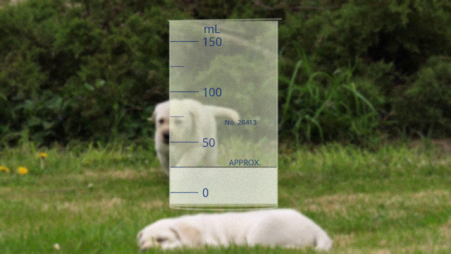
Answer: 25 mL
